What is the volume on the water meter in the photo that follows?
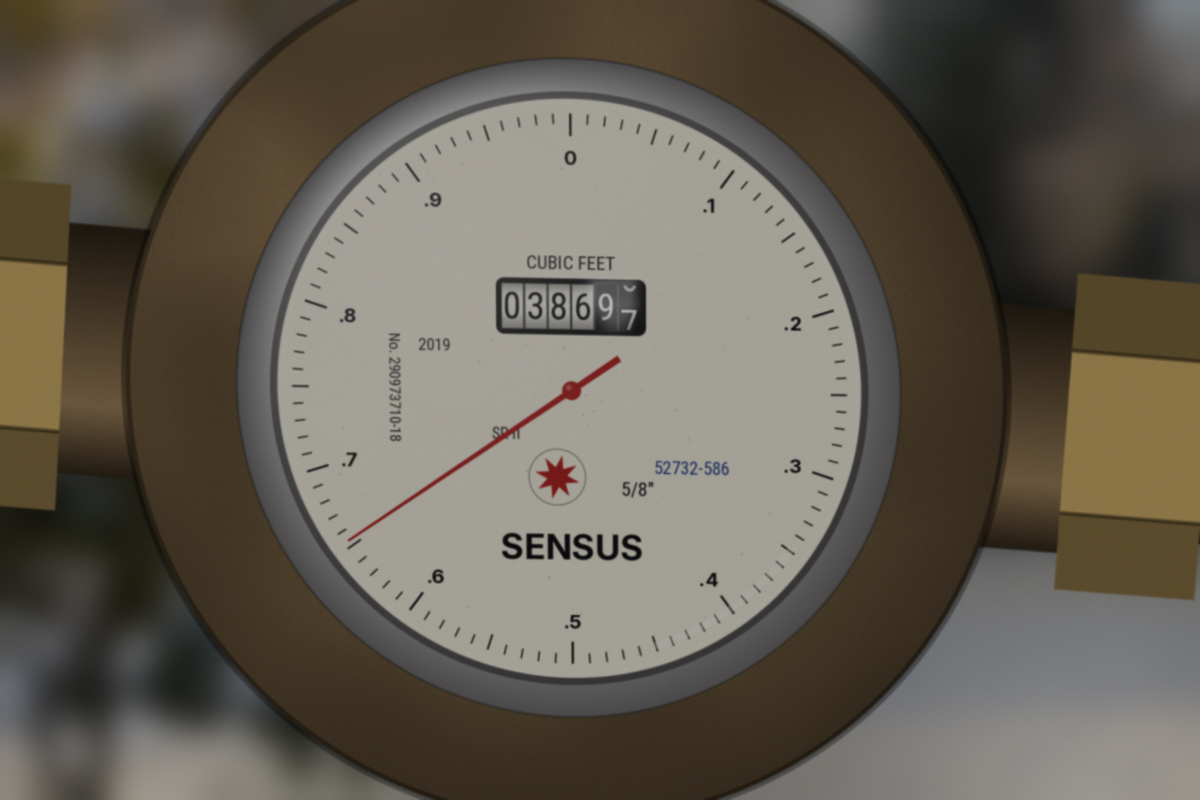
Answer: 38696.65 ft³
